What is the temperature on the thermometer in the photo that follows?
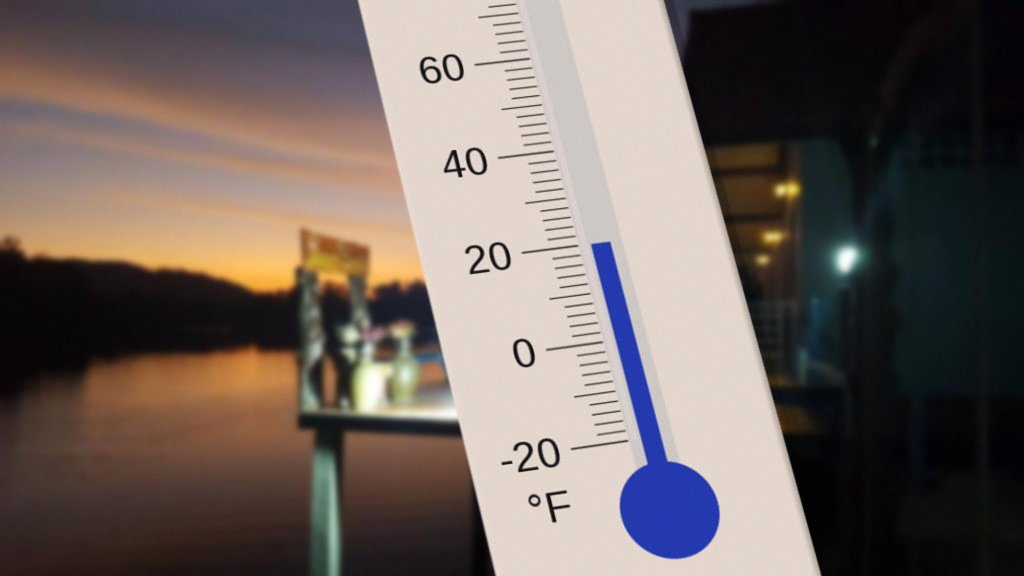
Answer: 20 °F
